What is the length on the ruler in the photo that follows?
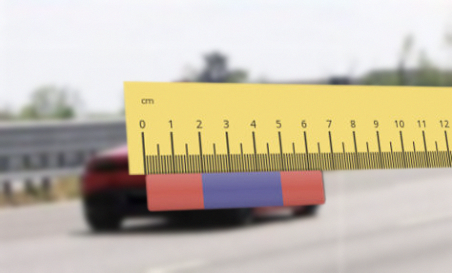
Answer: 6.5 cm
